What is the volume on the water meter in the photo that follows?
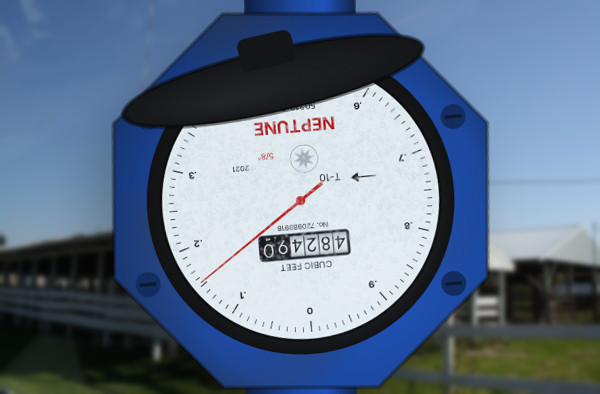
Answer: 482490.15 ft³
